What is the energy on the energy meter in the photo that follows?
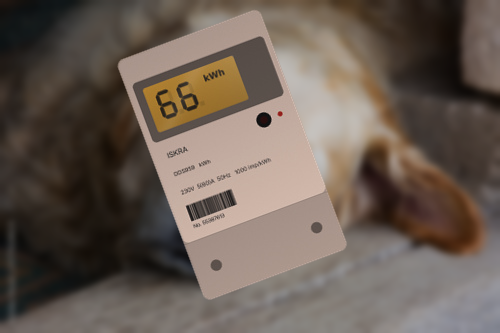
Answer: 66 kWh
